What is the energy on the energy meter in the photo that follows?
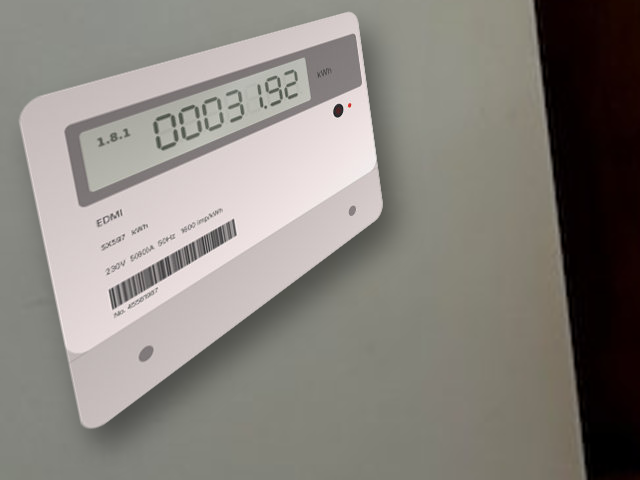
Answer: 31.92 kWh
